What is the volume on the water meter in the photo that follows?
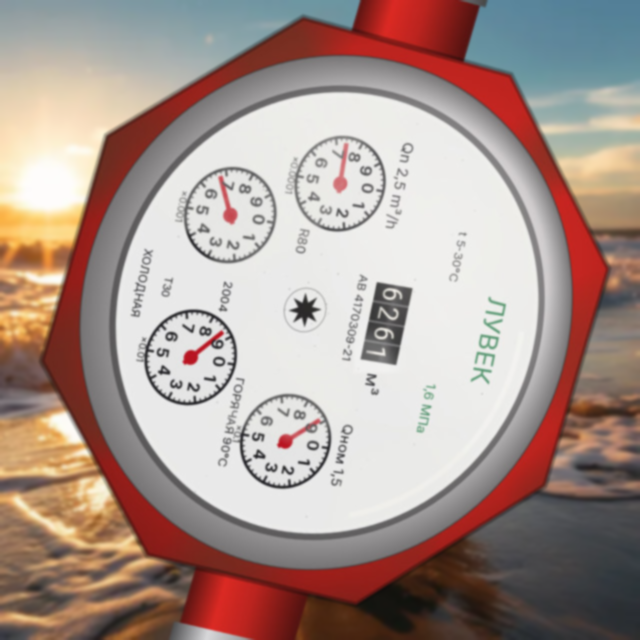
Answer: 6260.8867 m³
